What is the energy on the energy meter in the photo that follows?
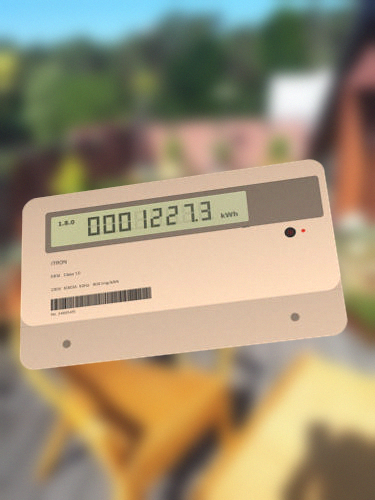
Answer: 1227.3 kWh
